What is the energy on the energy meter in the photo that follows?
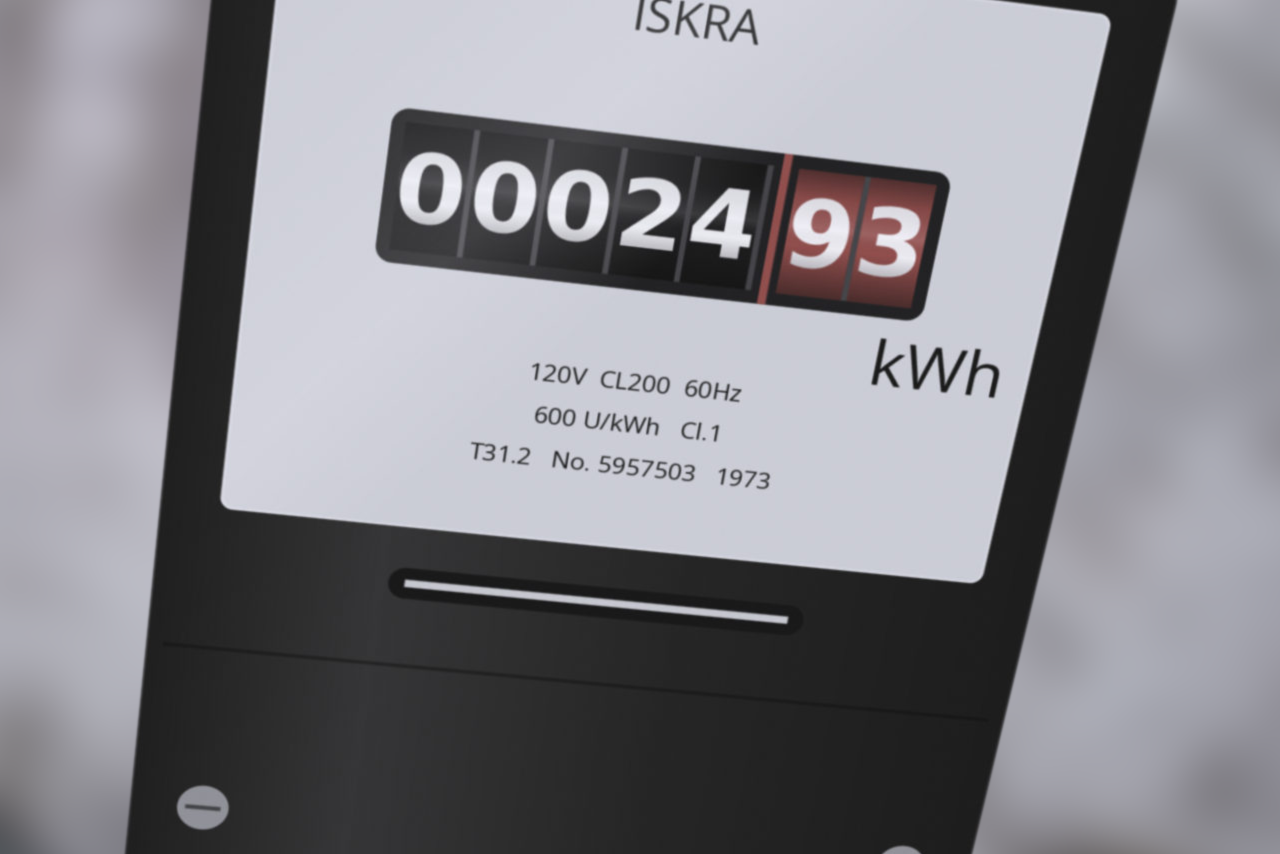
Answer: 24.93 kWh
